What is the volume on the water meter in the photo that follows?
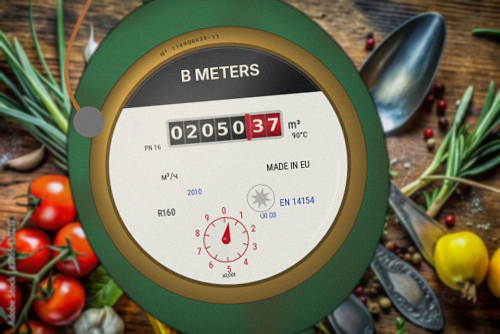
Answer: 2050.370 m³
